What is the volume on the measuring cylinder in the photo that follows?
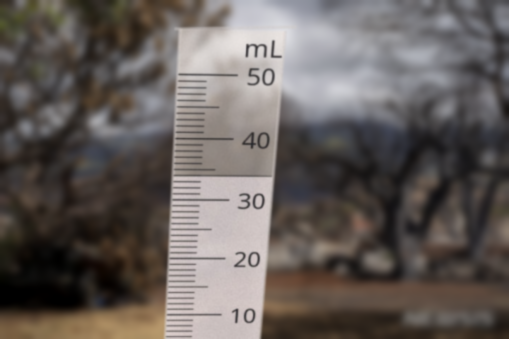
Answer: 34 mL
